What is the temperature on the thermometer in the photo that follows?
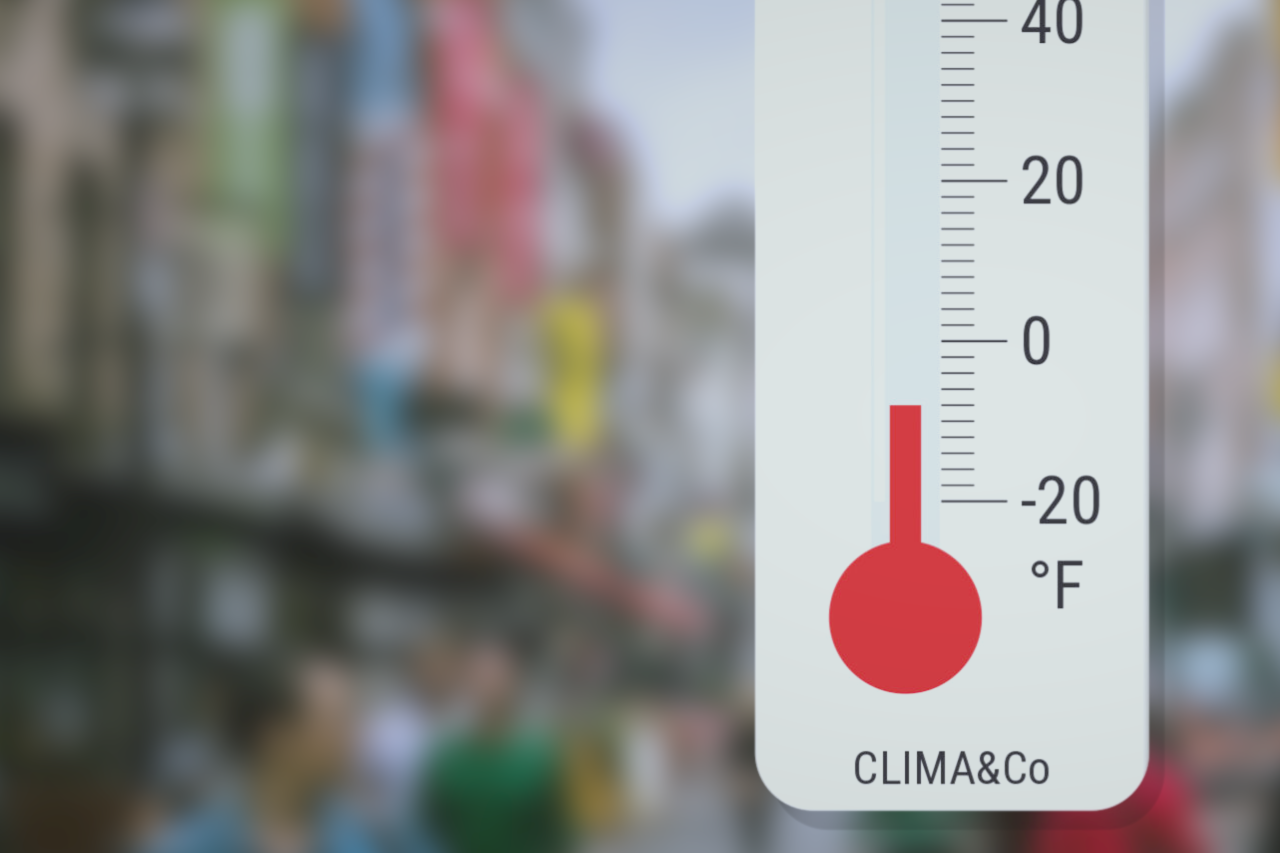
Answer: -8 °F
